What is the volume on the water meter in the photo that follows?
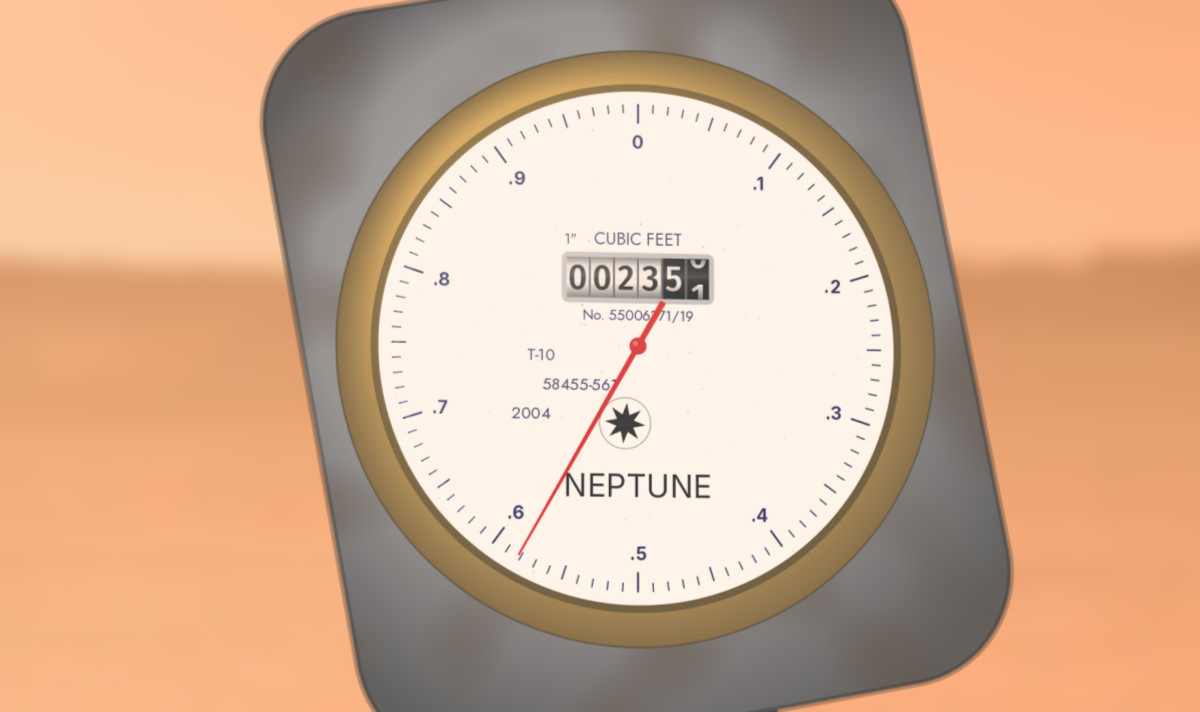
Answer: 2350.58 ft³
